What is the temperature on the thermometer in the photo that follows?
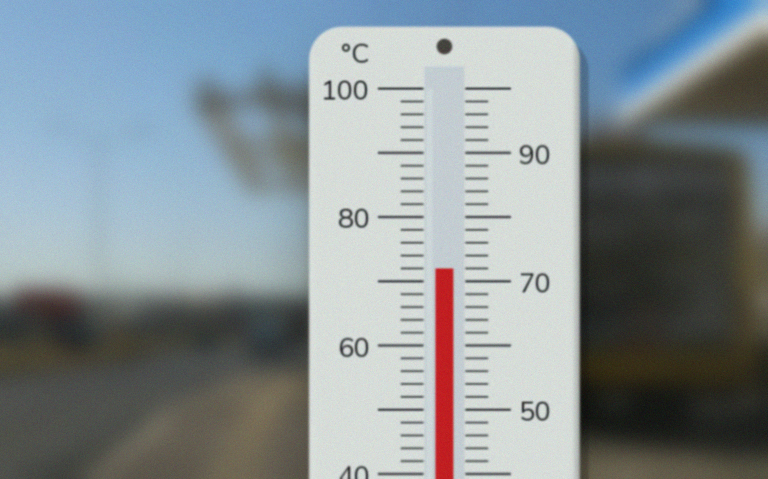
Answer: 72 °C
